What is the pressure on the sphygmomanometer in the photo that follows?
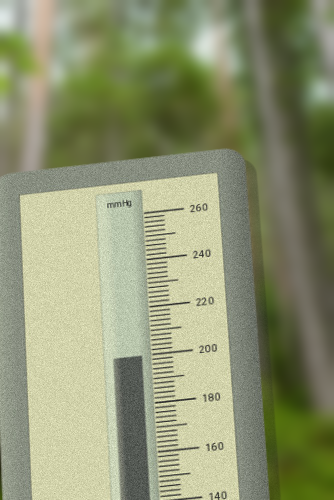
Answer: 200 mmHg
